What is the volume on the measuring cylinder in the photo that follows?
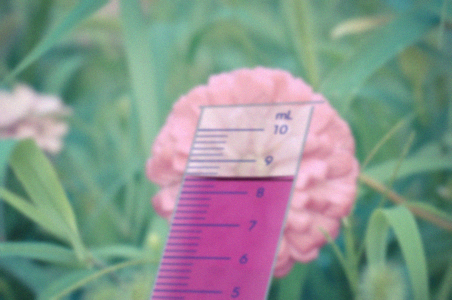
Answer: 8.4 mL
